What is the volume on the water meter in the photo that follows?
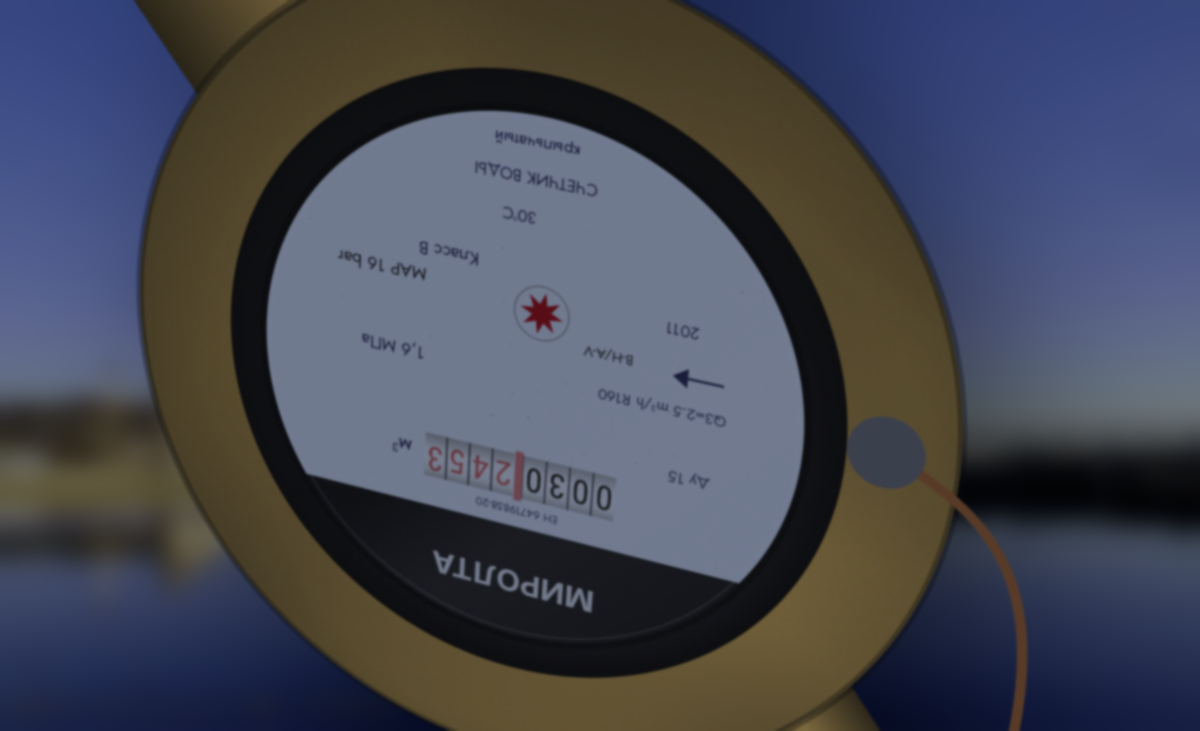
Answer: 30.2453 m³
